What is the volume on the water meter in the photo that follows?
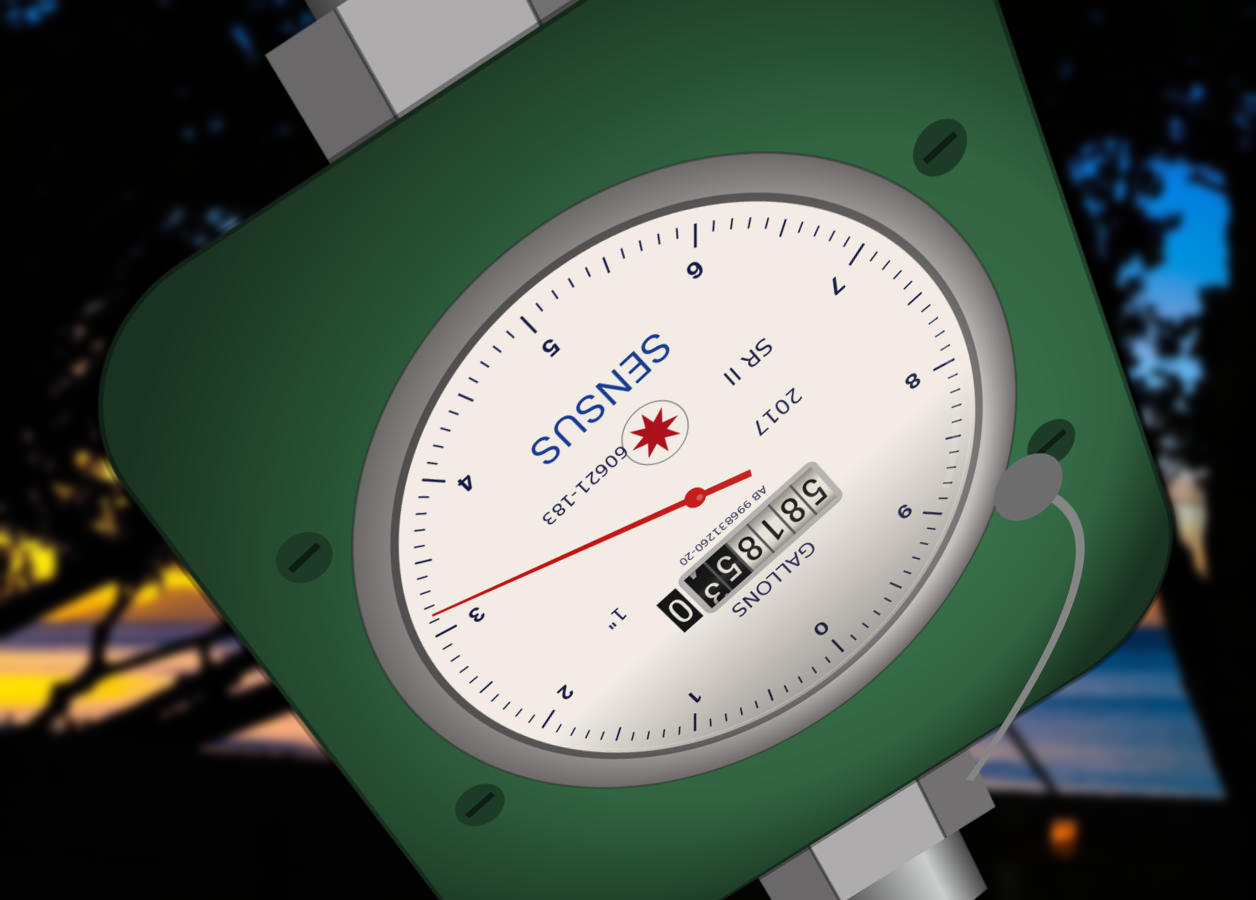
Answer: 5818533.1 gal
